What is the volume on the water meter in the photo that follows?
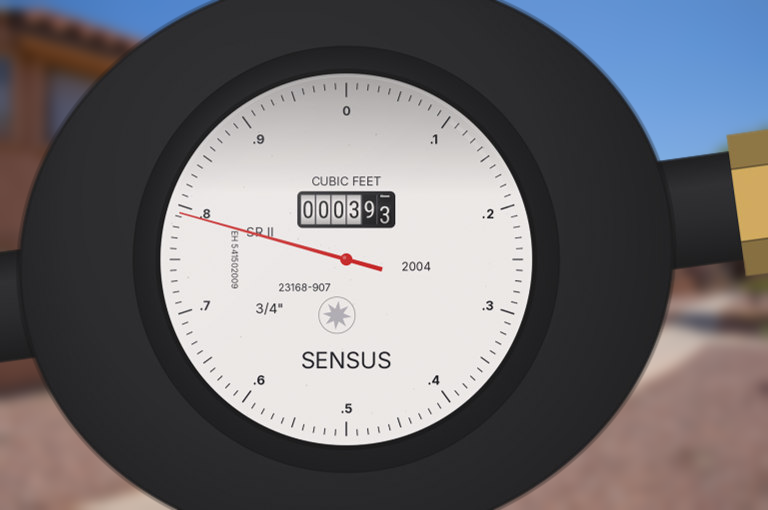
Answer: 392.79 ft³
